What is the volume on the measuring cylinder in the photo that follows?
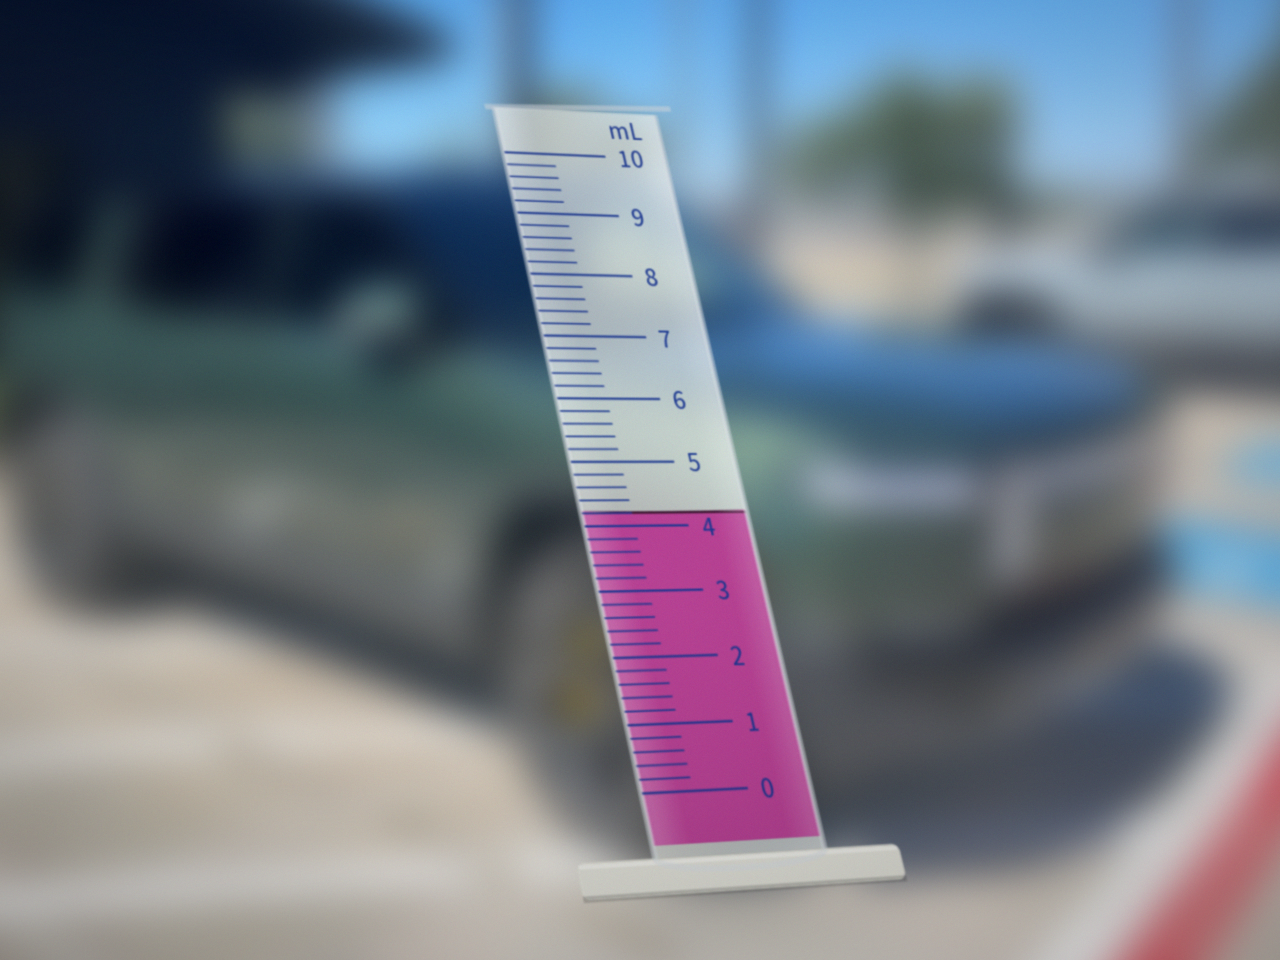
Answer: 4.2 mL
